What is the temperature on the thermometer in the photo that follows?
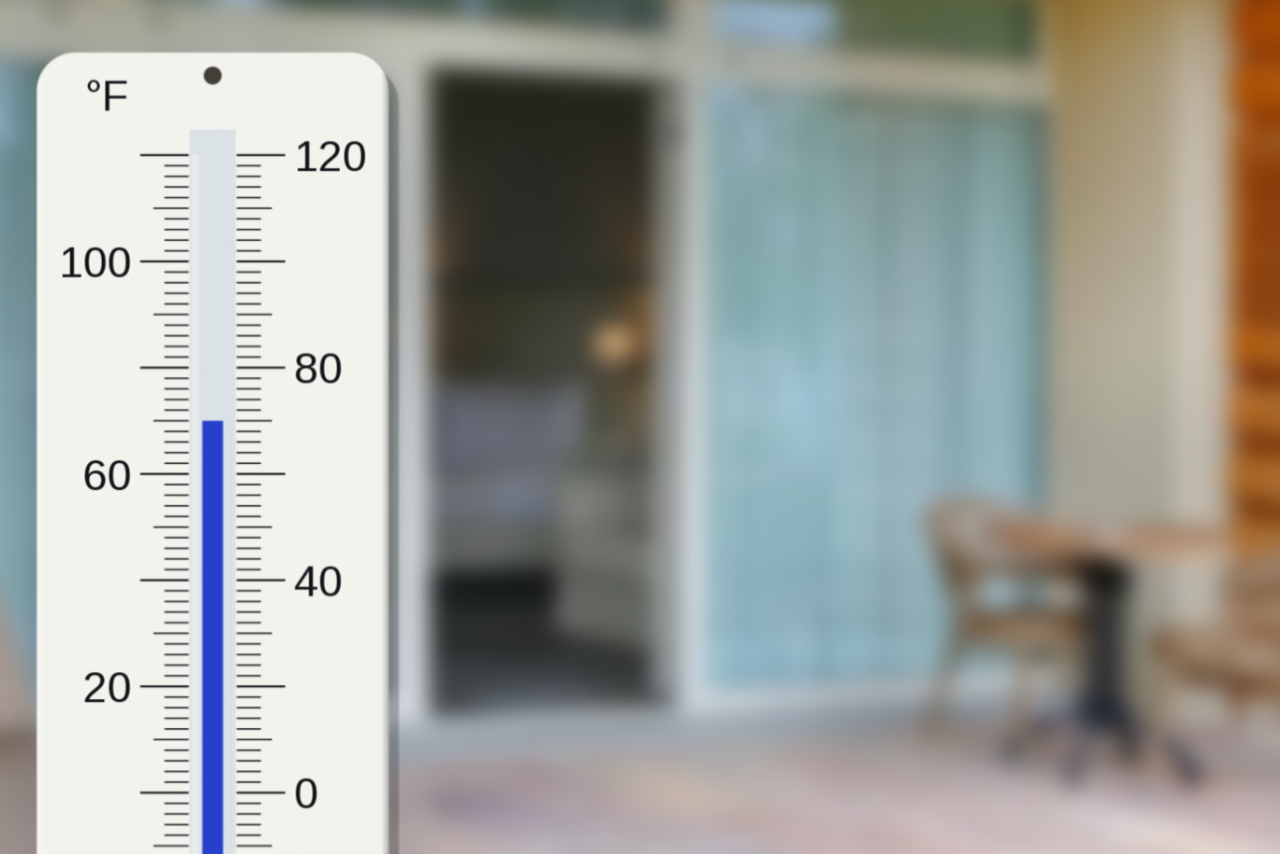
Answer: 70 °F
